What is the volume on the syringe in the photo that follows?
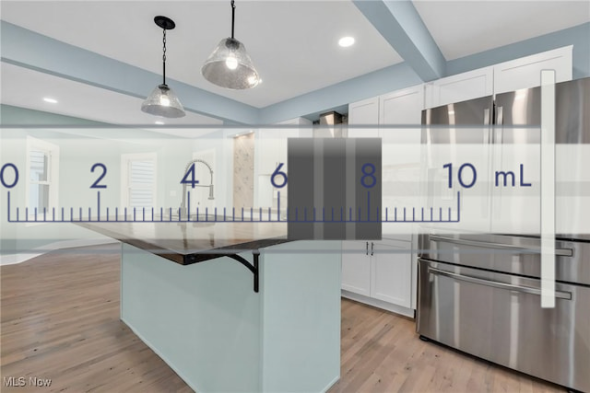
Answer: 6.2 mL
